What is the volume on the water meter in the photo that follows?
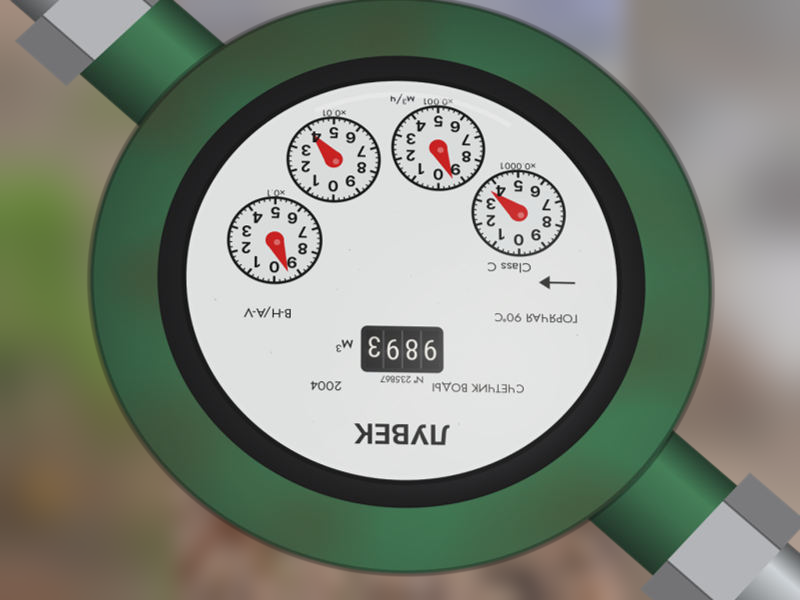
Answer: 9892.9393 m³
